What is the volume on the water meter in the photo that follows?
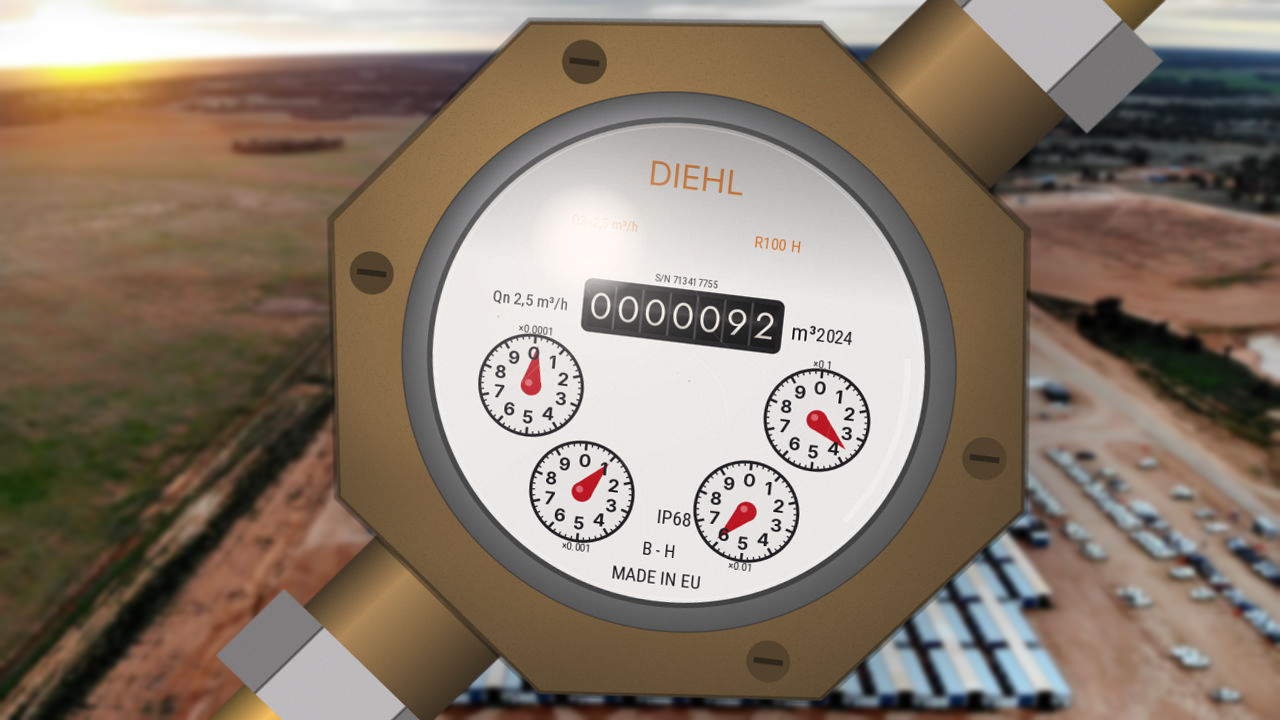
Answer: 92.3610 m³
